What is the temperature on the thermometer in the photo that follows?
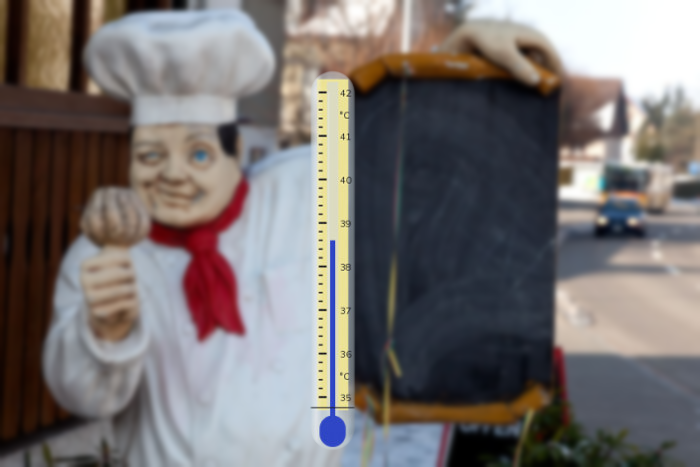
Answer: 38.6 °C
